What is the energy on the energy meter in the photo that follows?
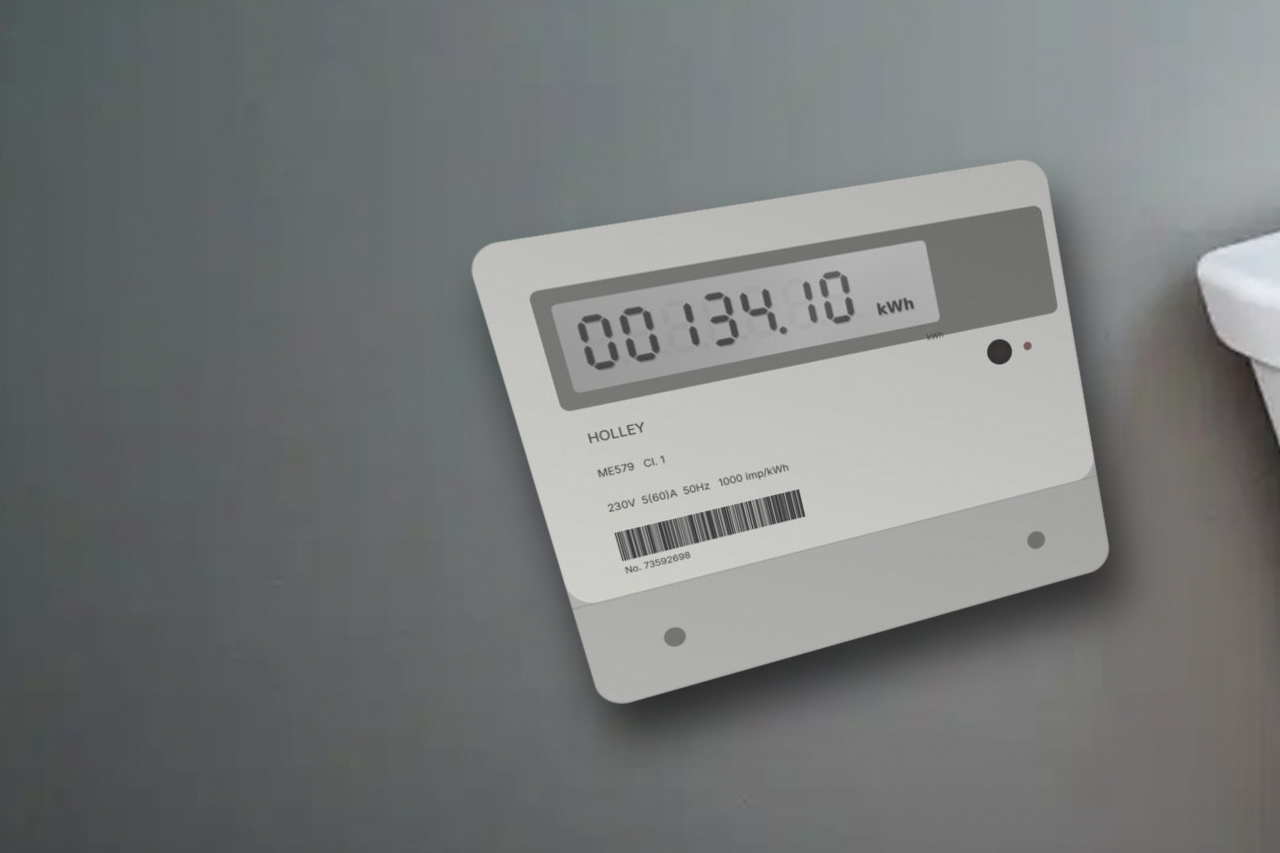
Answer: 134.10 kWh
